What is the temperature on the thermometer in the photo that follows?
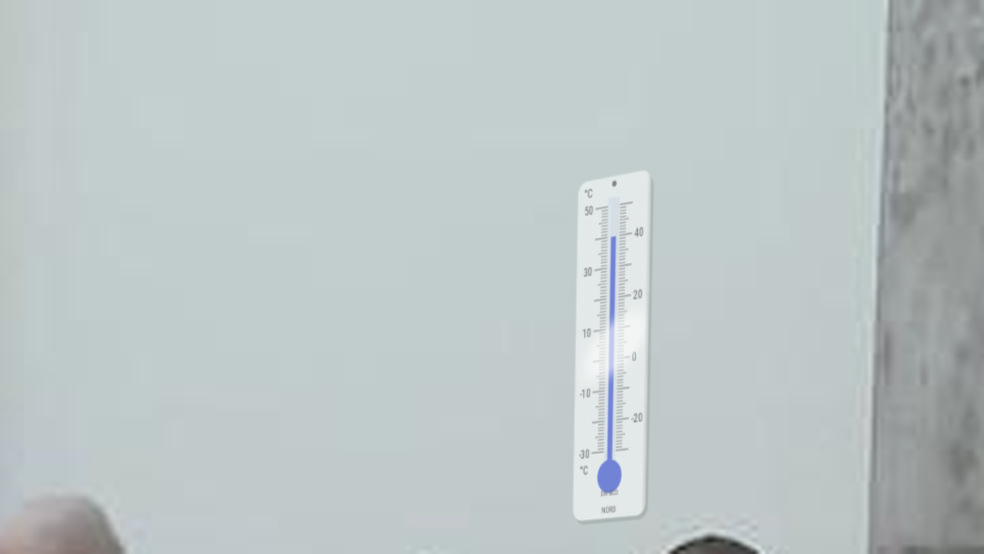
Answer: 40 °C
